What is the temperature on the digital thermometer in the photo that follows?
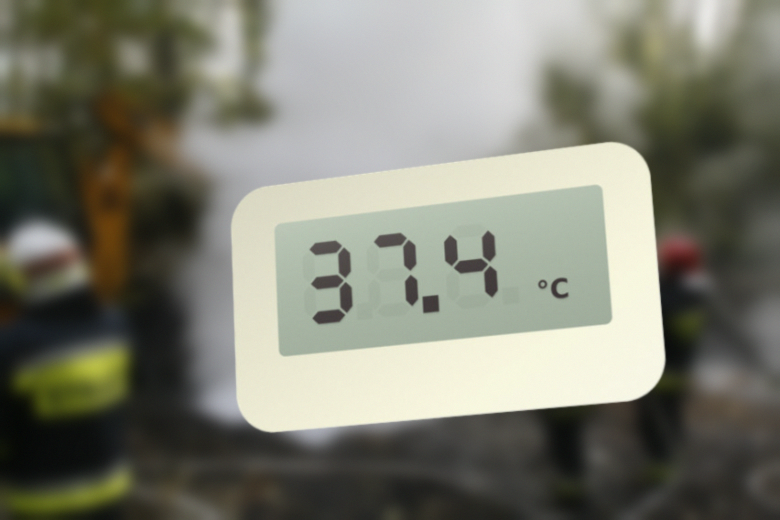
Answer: 37.4 °C
